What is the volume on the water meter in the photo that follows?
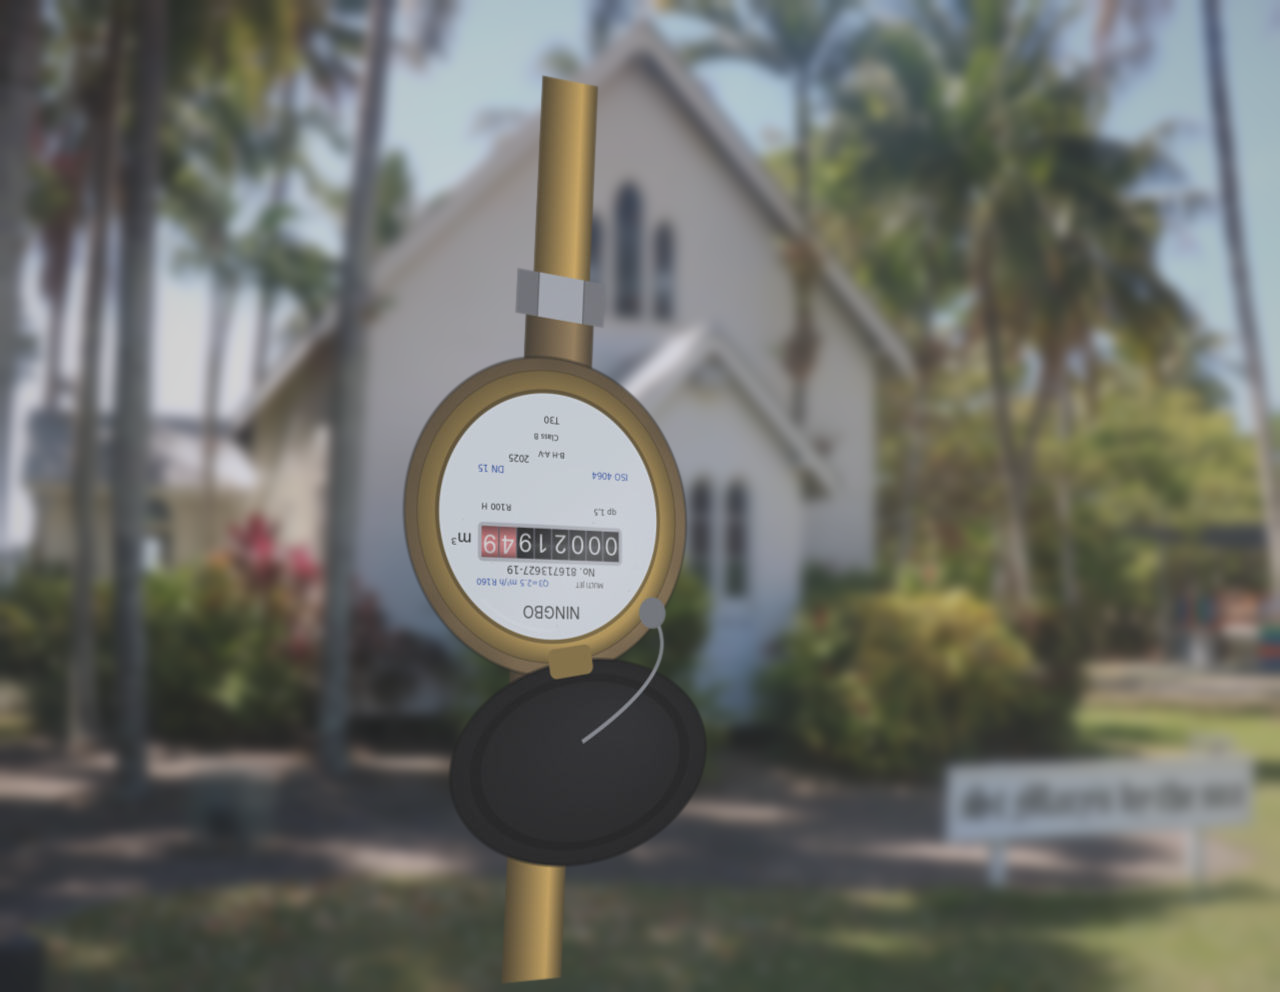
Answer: 219.49 m³
